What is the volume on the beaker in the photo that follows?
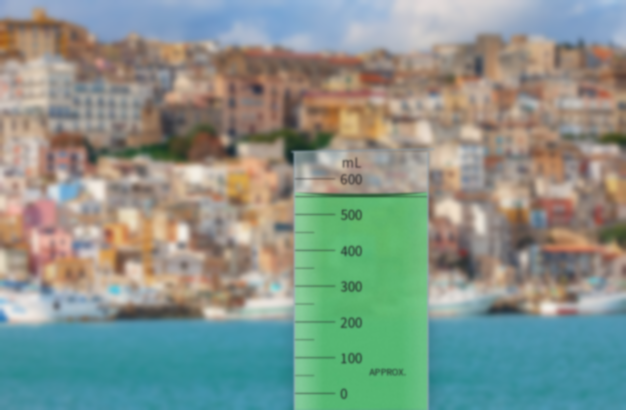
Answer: 550 mL
